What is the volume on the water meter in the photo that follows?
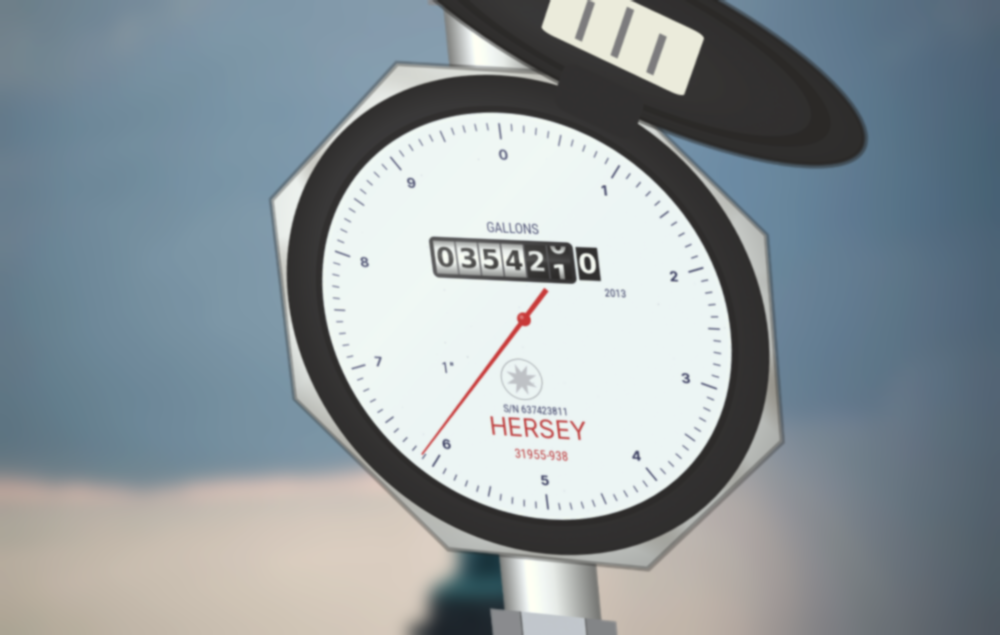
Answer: 354206.1 gal
